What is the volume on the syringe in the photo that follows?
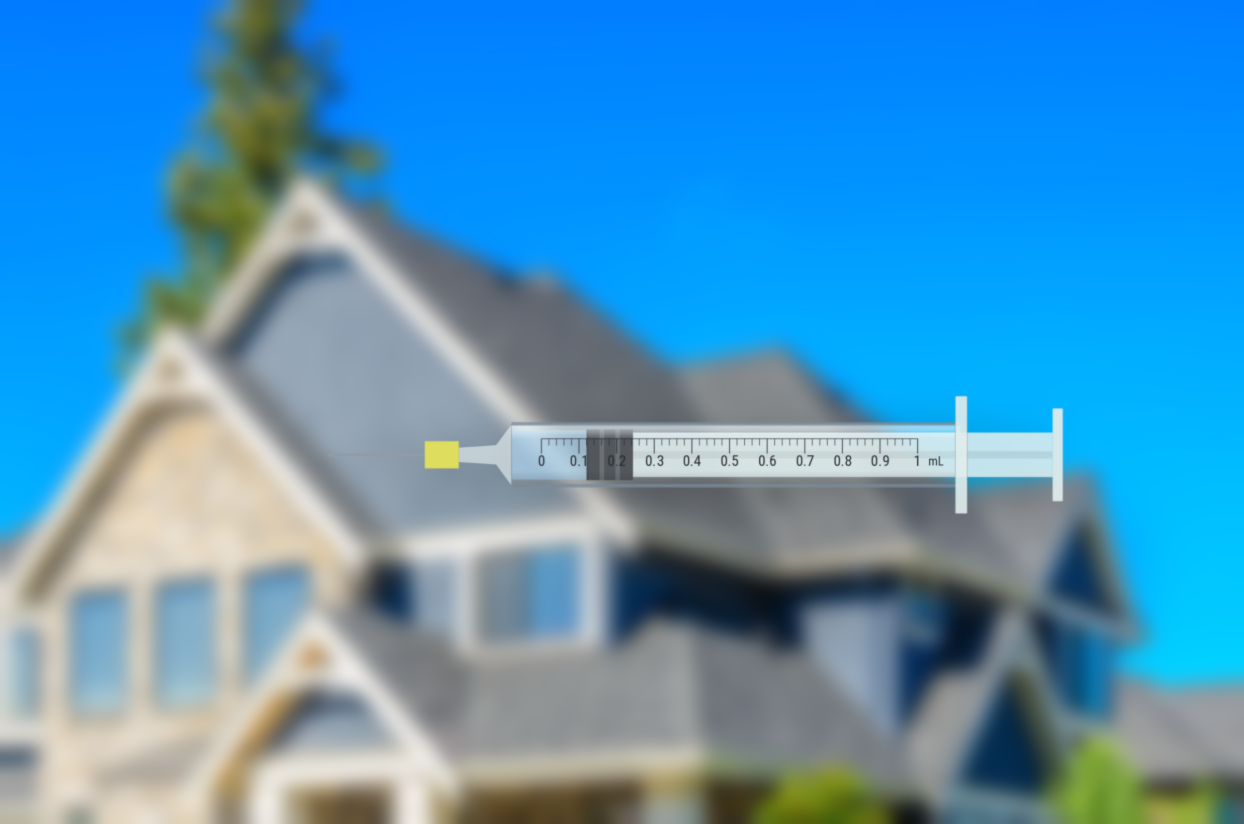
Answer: 0.12 mL
